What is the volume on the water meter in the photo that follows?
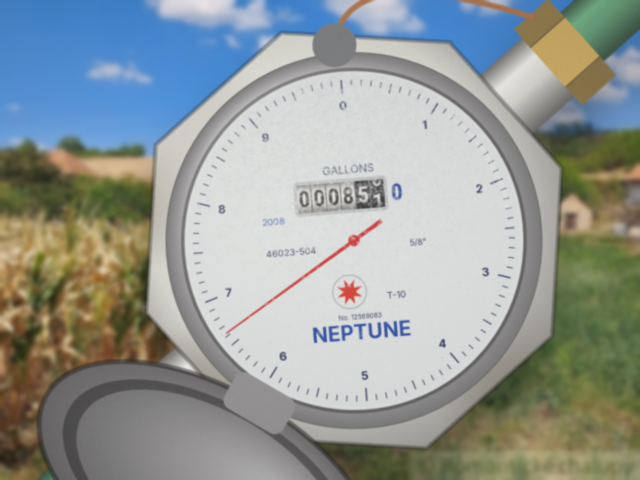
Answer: 8506.6 gal
